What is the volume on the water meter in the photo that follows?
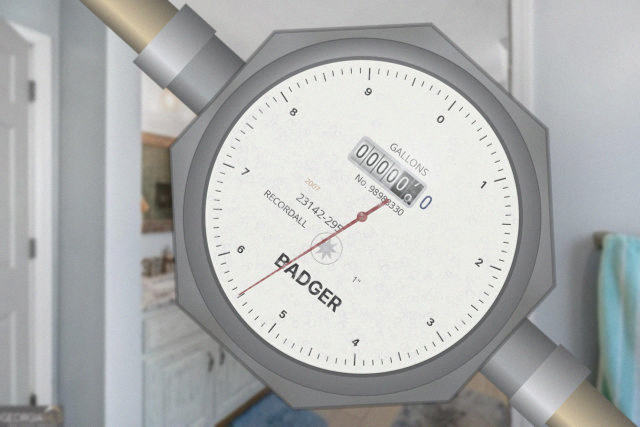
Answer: 75.5 gal
